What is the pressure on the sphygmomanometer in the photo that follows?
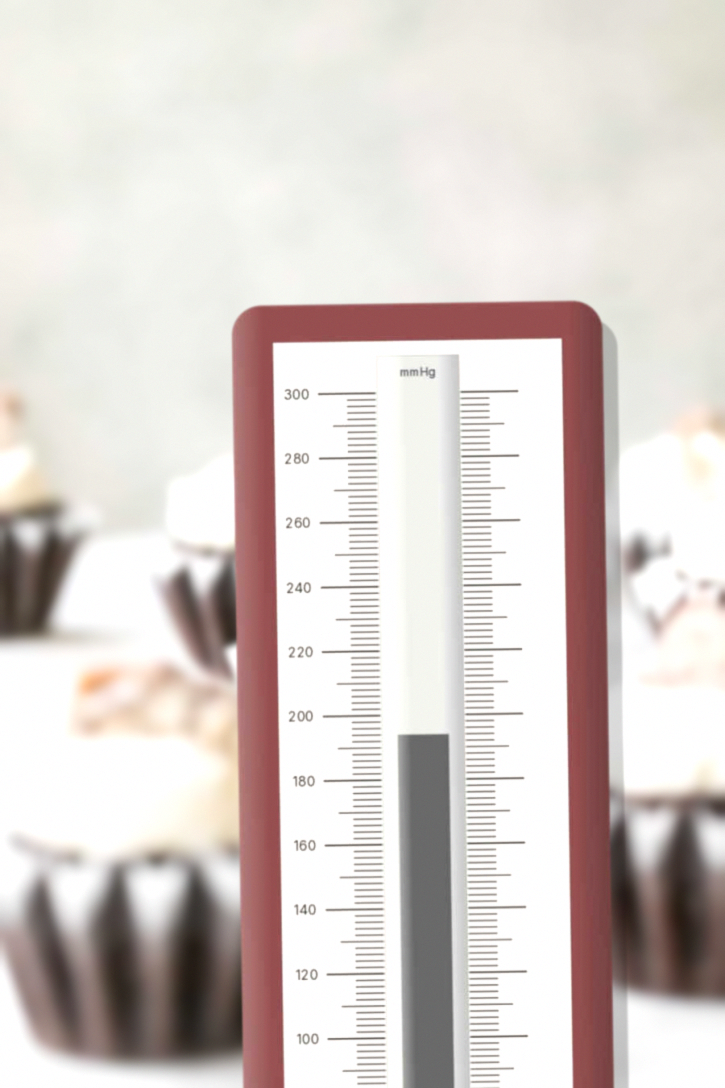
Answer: 194 mmHg
